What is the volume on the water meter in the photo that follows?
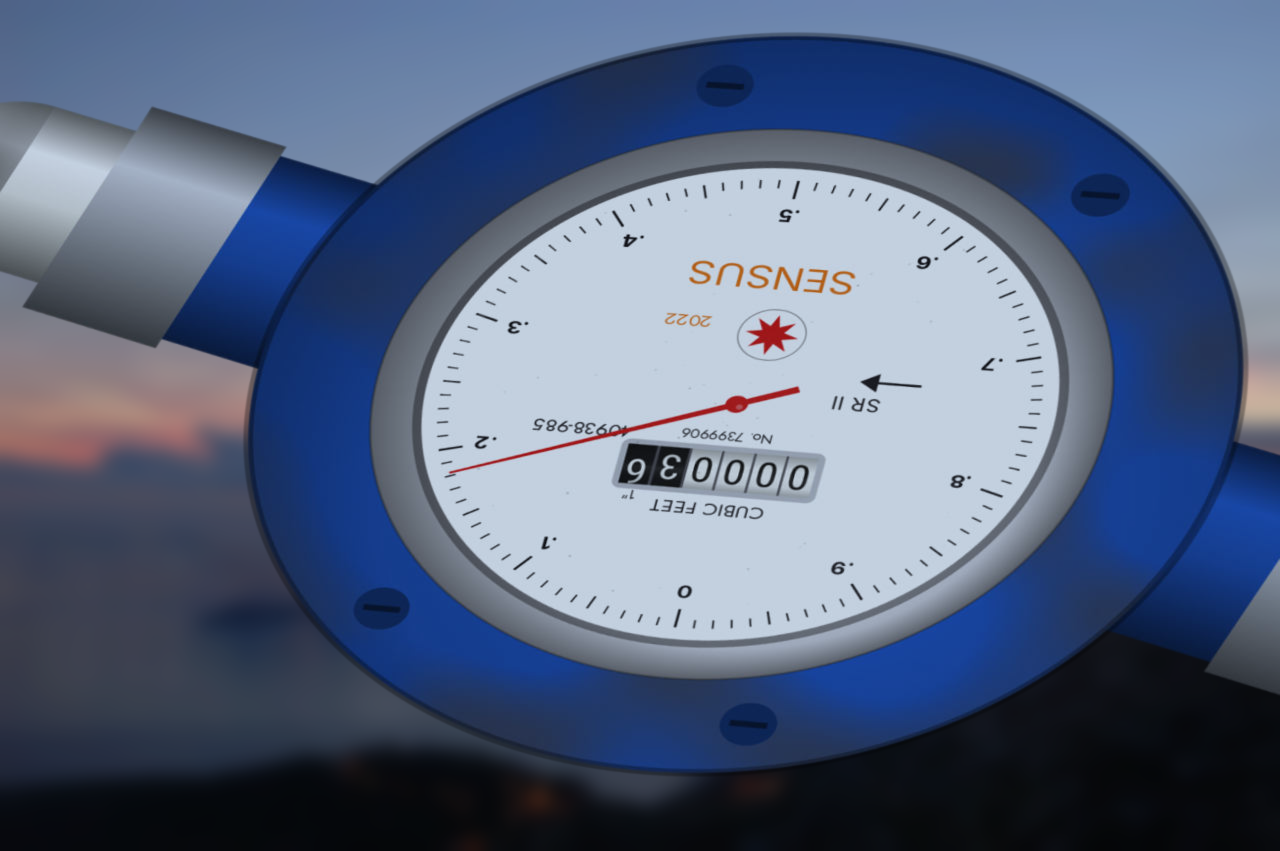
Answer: 36.18 ft³
